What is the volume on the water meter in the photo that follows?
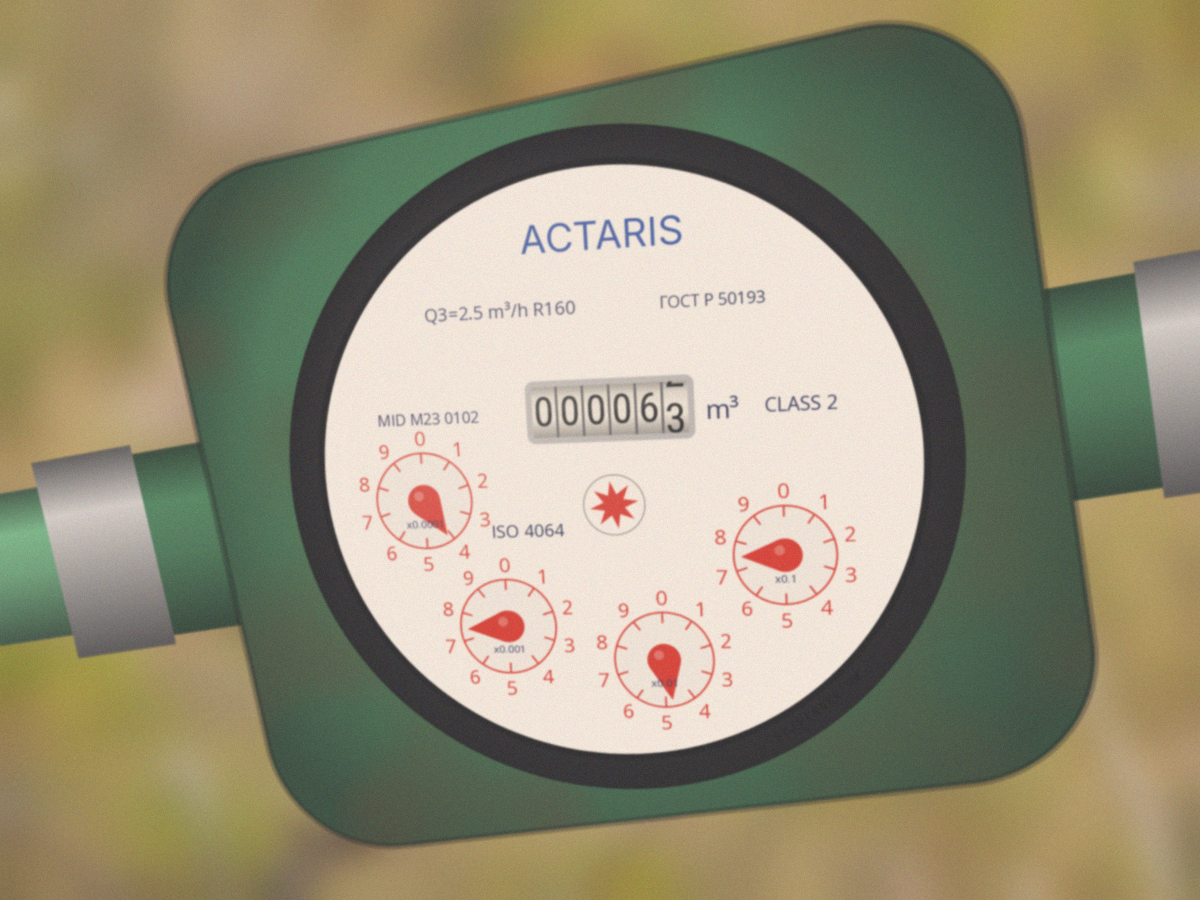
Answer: 62.7474 m³
